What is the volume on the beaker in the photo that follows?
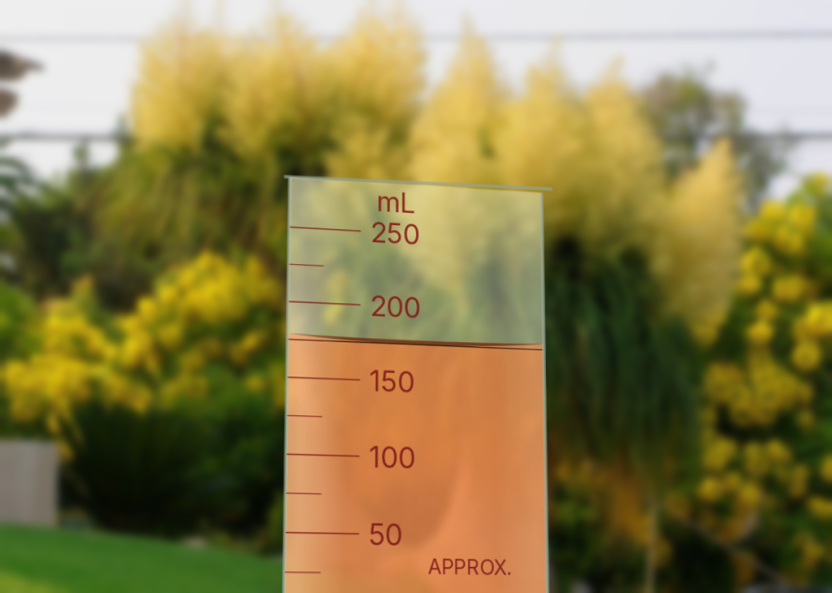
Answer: 175 mL
